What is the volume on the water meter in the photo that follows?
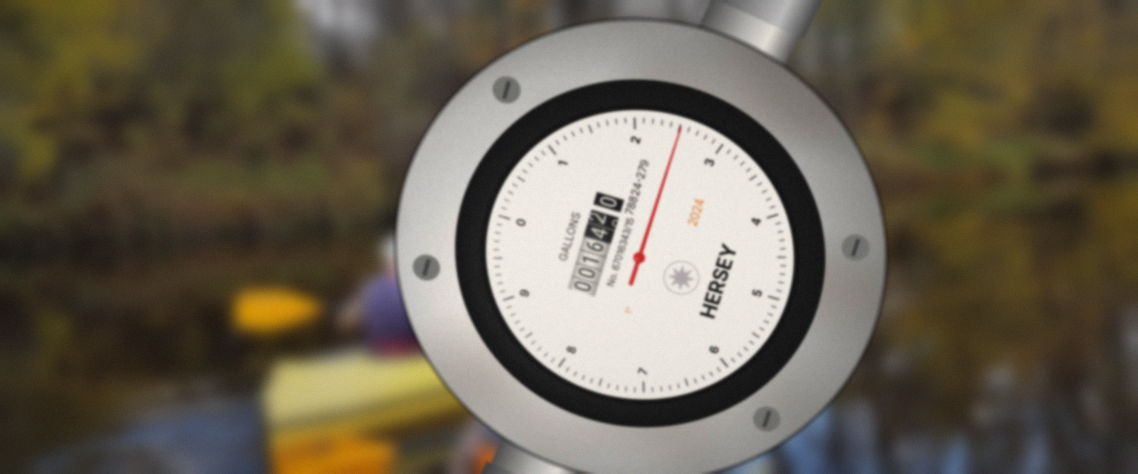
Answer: 16422.5 gal
